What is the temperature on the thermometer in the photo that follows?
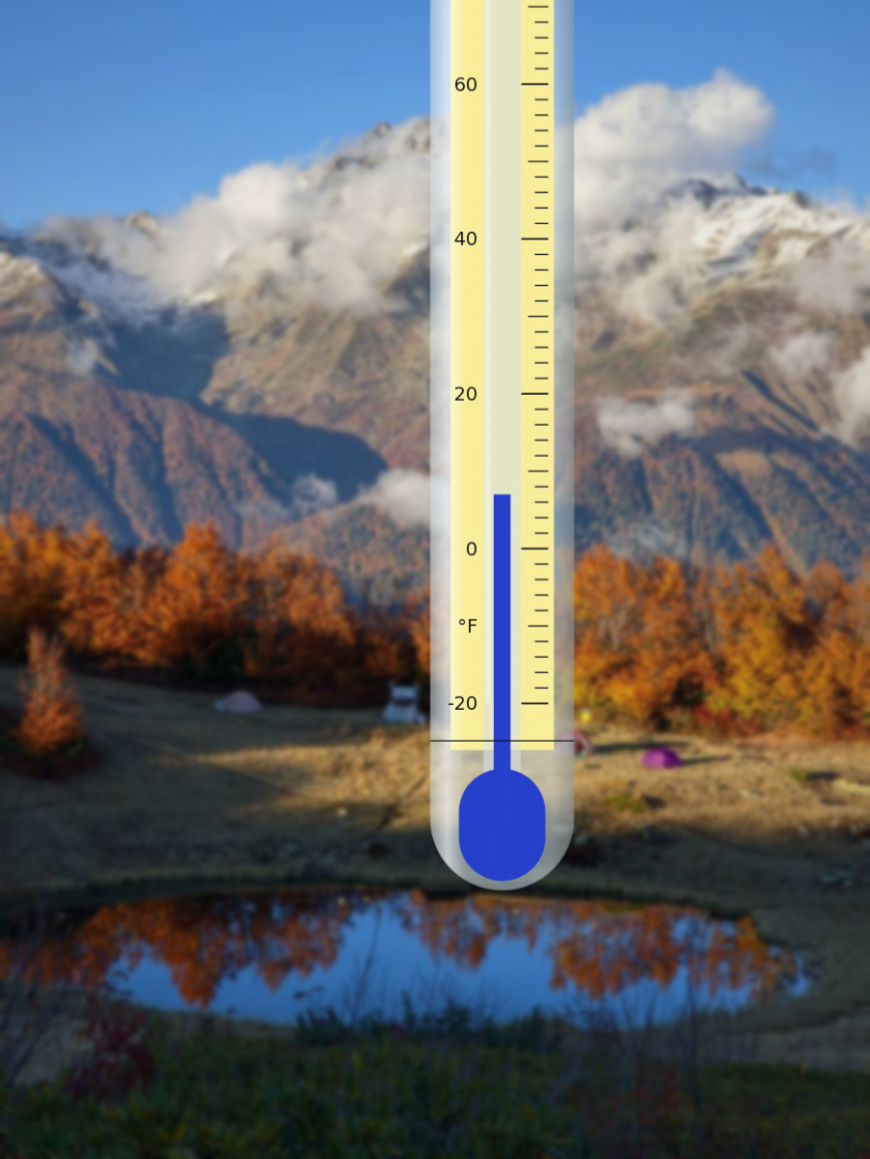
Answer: 7 °F
